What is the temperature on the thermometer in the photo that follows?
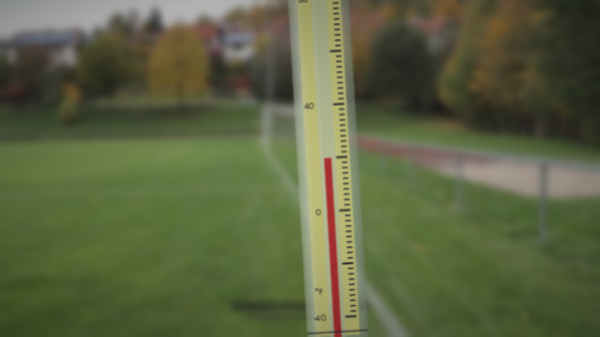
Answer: 20 °F
